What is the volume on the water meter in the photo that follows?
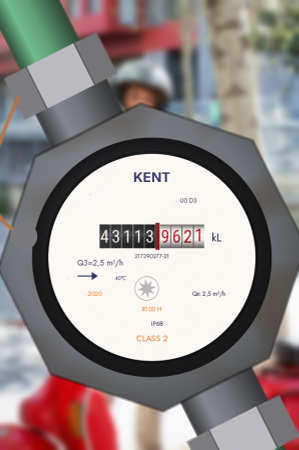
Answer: 43113.9621 kL
